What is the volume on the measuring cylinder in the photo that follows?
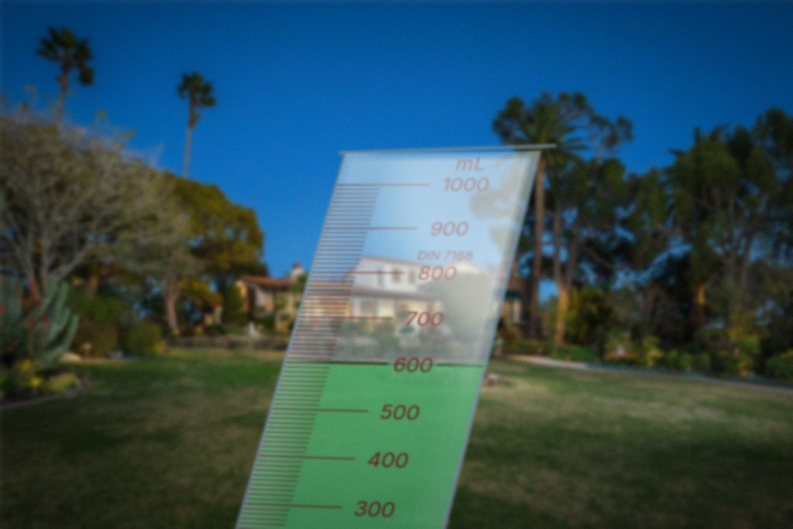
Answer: 600 mL
